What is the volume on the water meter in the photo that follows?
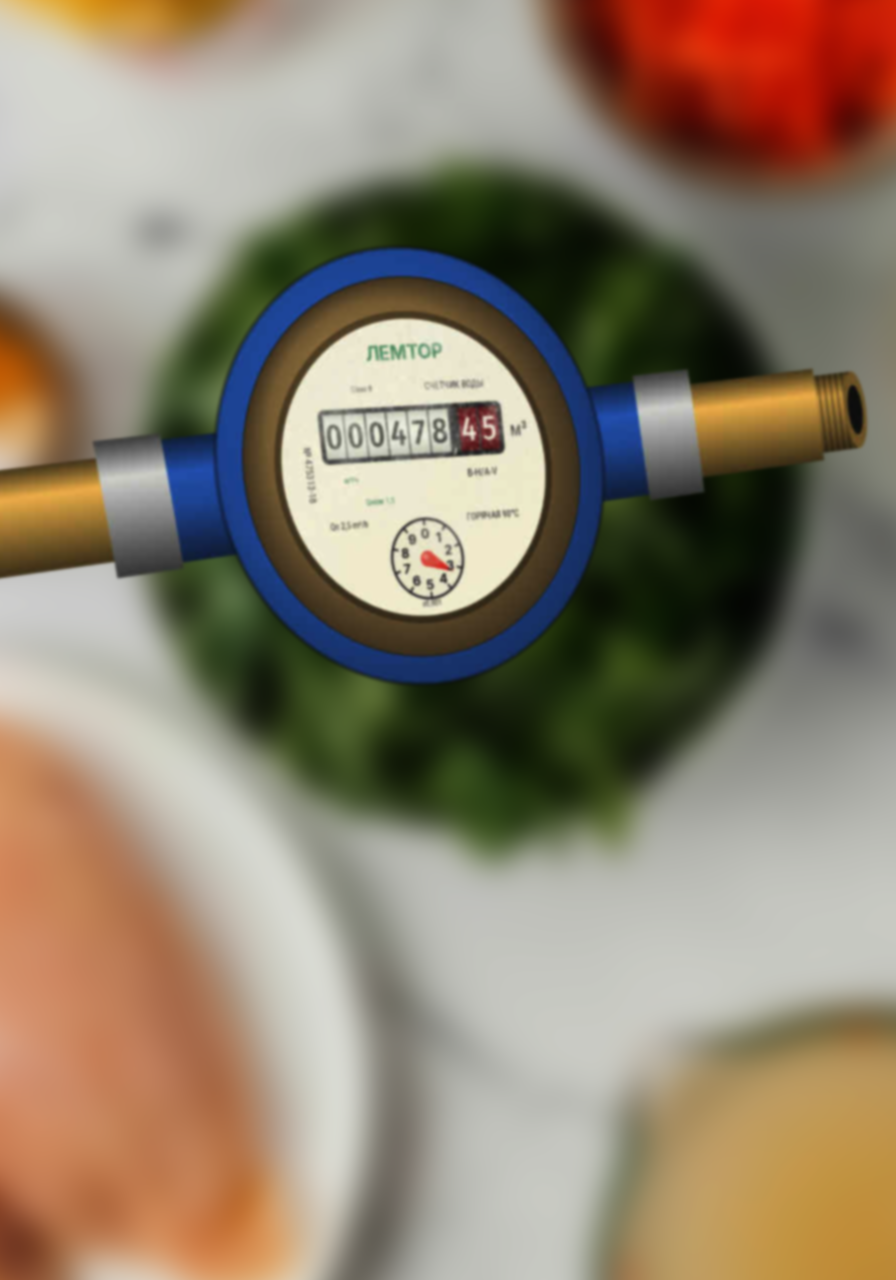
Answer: 478.453 m³
